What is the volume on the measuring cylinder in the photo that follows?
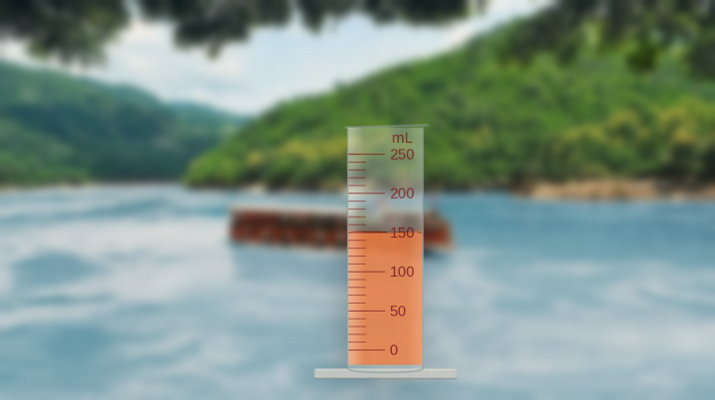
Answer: 150 mL
